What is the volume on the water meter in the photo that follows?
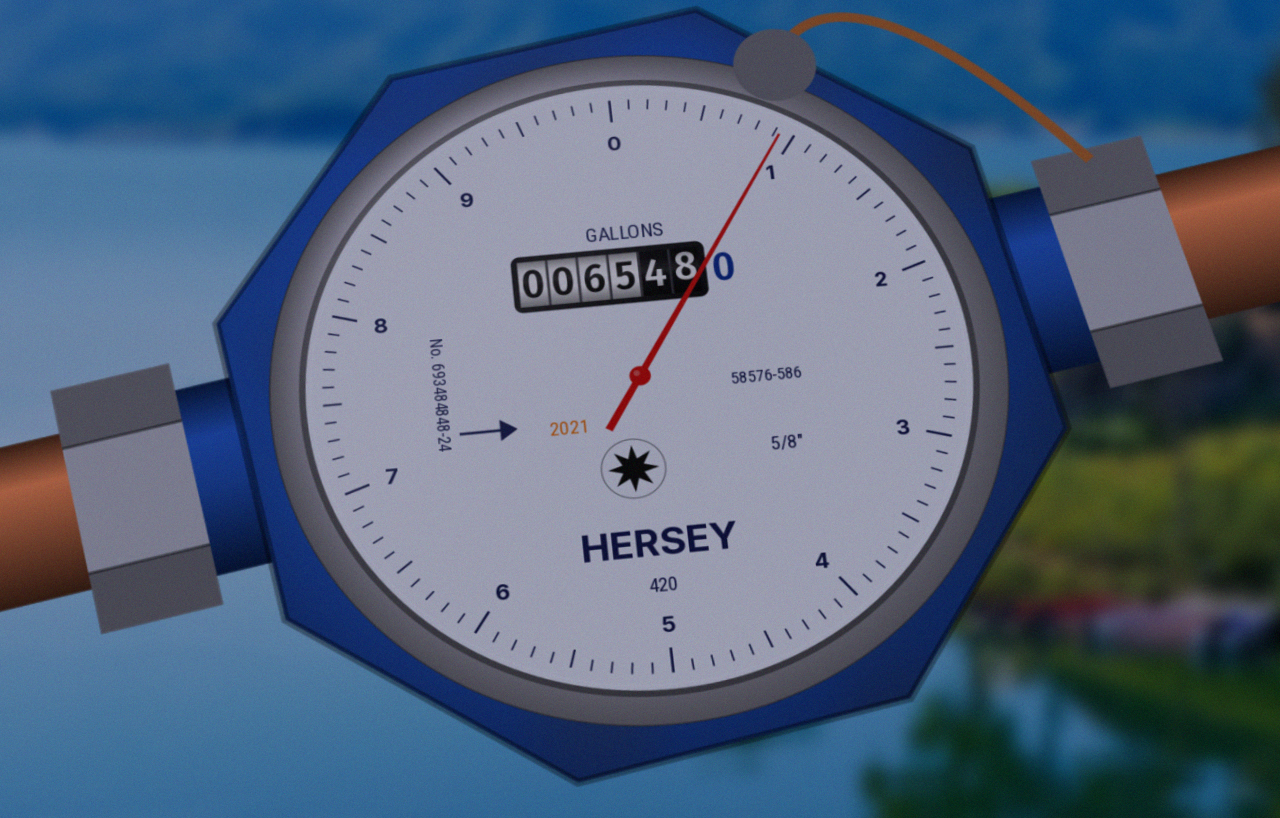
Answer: 65480.9 gal
